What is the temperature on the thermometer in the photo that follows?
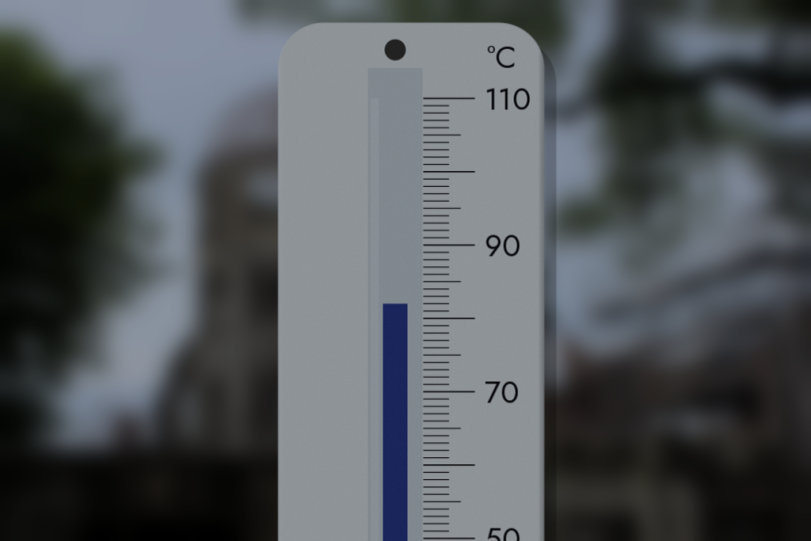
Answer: 82 °C
